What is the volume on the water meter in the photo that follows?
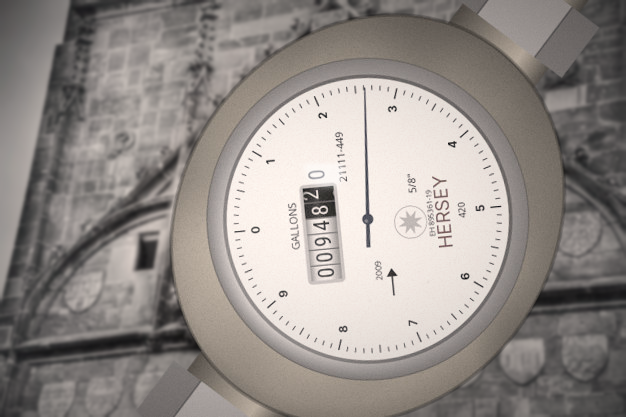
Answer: 94822.6 gal
